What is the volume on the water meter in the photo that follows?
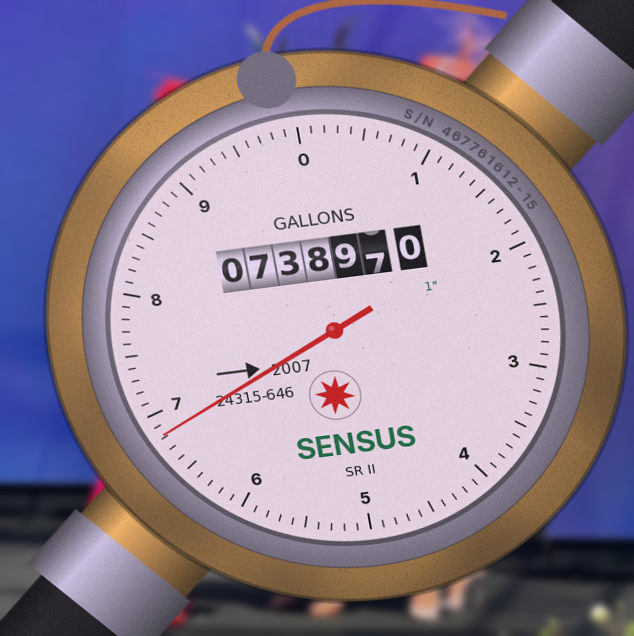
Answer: 738966.8 gal
